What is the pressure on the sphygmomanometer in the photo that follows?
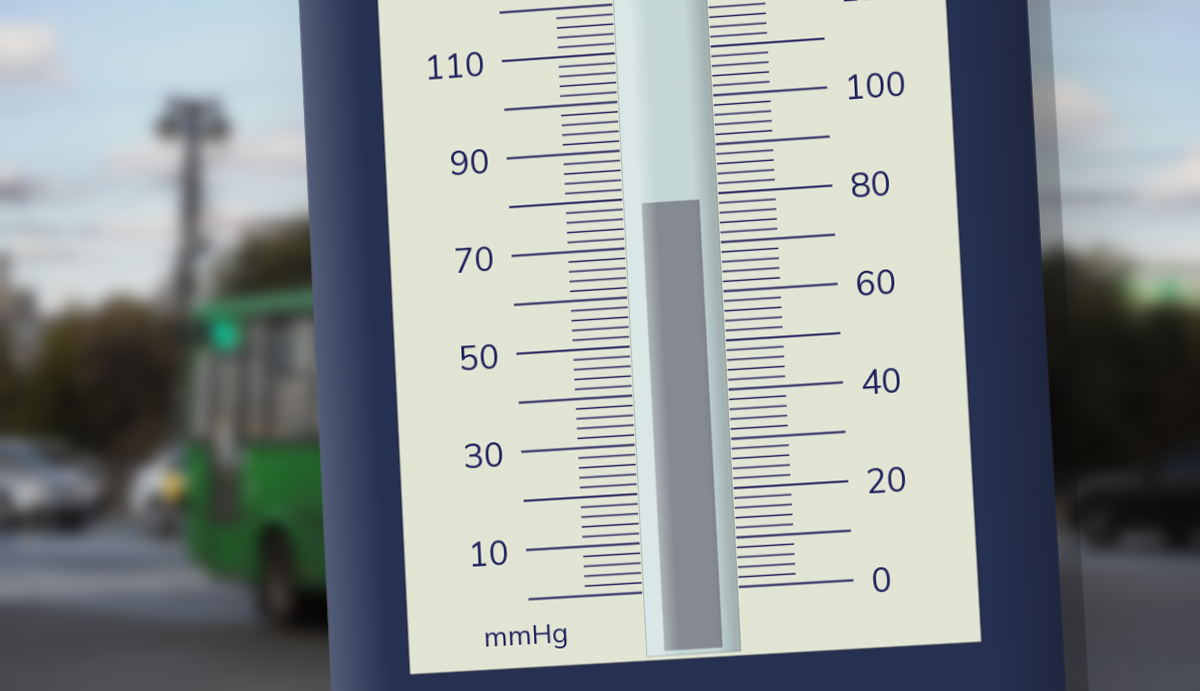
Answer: 79 mmHg
